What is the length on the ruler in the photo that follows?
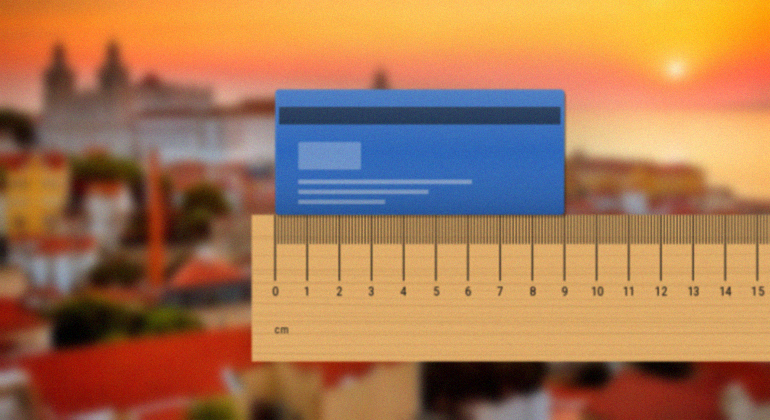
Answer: 9 cm
